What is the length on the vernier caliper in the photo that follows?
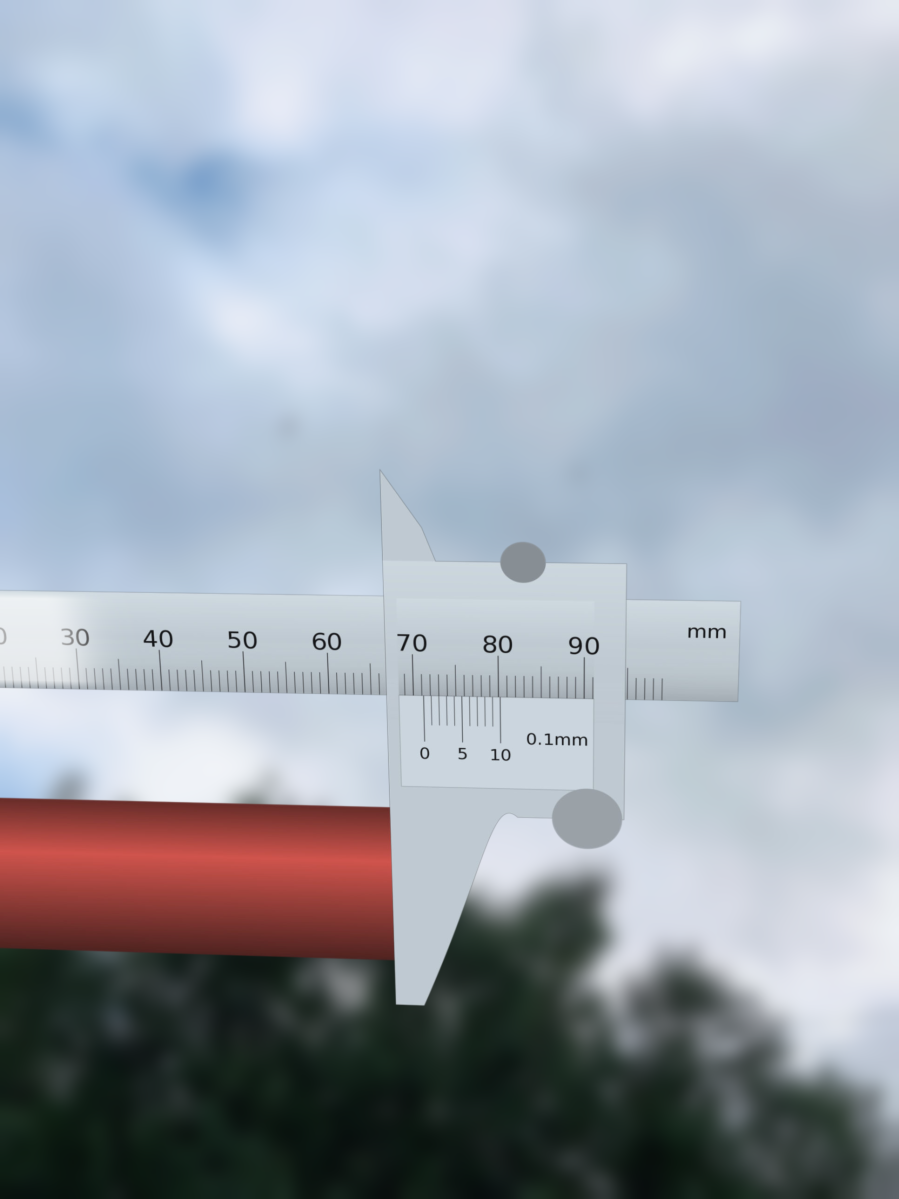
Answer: 71.2 mm
